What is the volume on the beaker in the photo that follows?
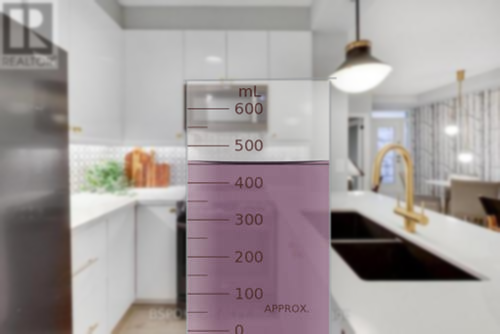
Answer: 450 mL
